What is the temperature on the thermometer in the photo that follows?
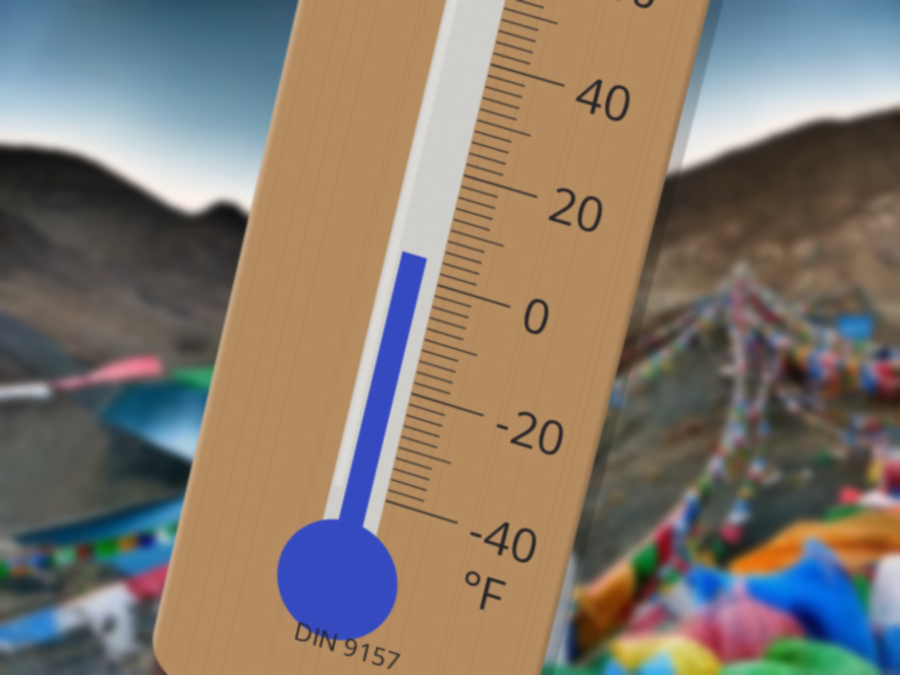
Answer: 4 °F
